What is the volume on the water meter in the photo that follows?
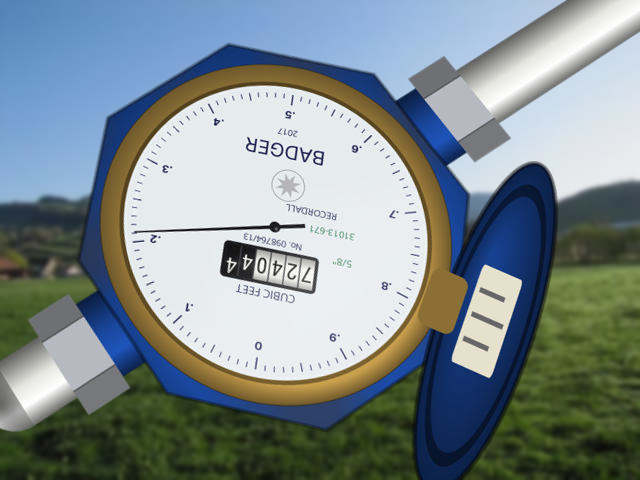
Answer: 724044.21 ft³
